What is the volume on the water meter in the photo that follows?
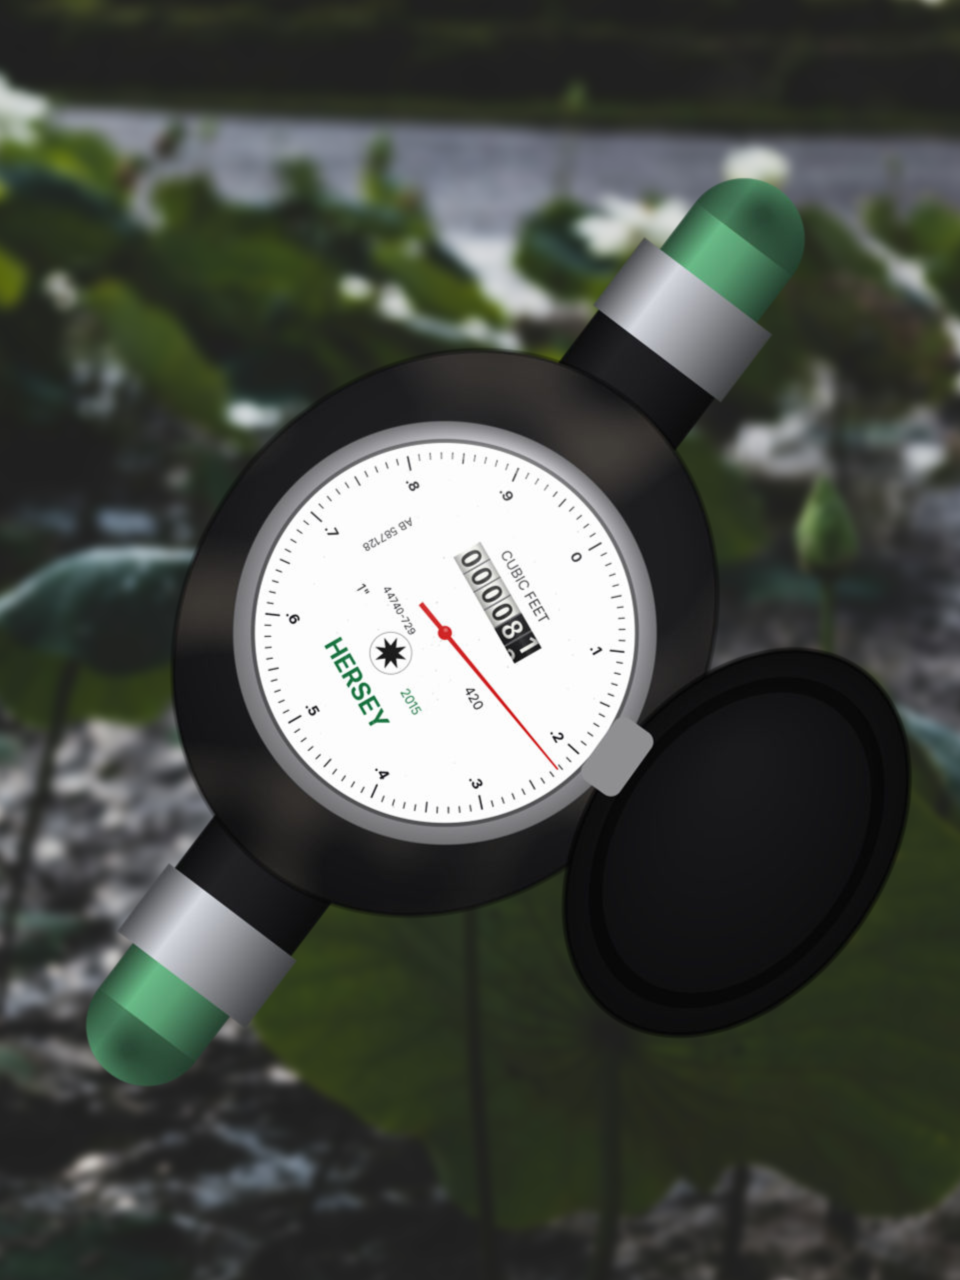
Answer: 81.22 ft³
